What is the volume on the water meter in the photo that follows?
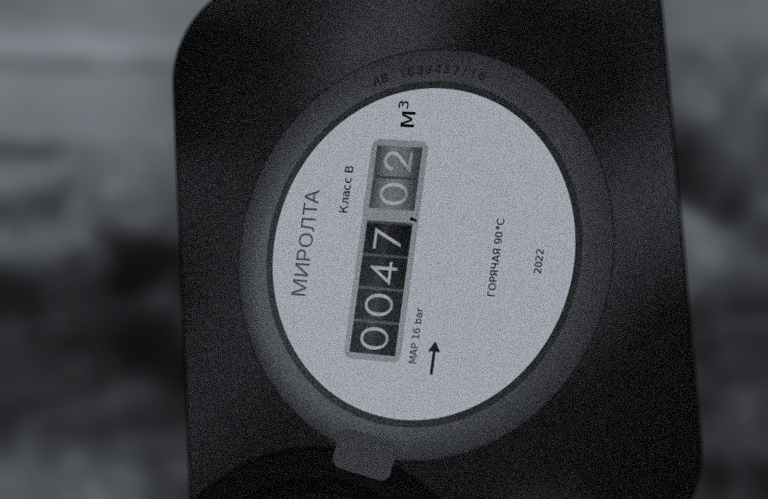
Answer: 47.02 m³
